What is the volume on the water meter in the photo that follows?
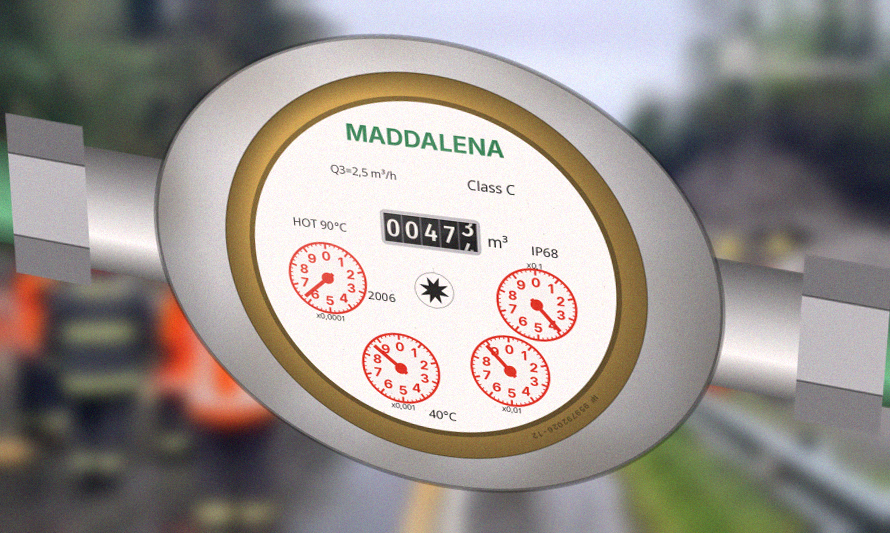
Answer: 473.3886 m³
